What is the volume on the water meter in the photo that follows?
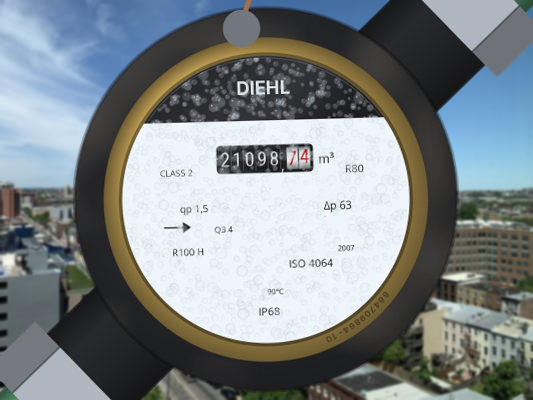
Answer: 21098.74 m³
